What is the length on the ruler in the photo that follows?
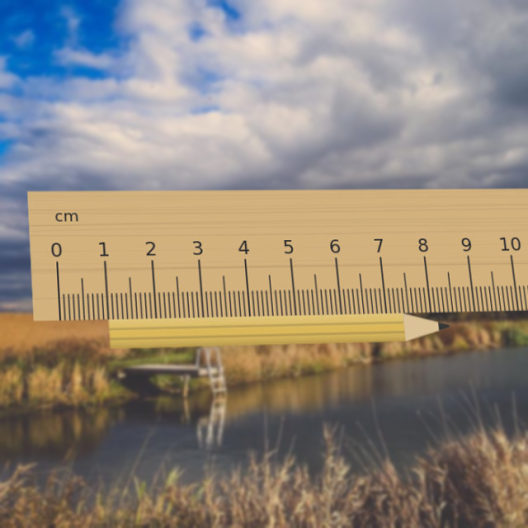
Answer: 7.4 cm
